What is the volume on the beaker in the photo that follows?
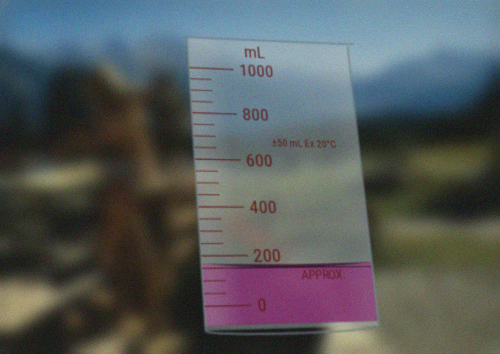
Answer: 150 mL
